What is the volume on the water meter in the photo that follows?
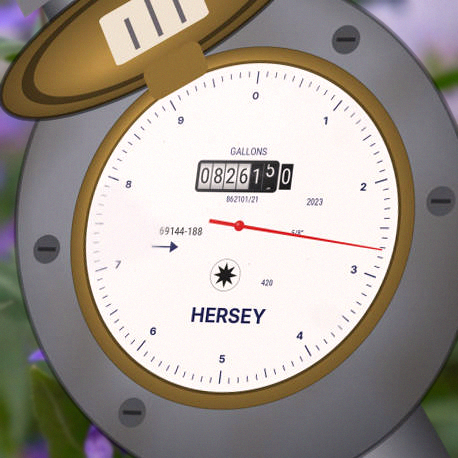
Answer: 826152.7 gal
